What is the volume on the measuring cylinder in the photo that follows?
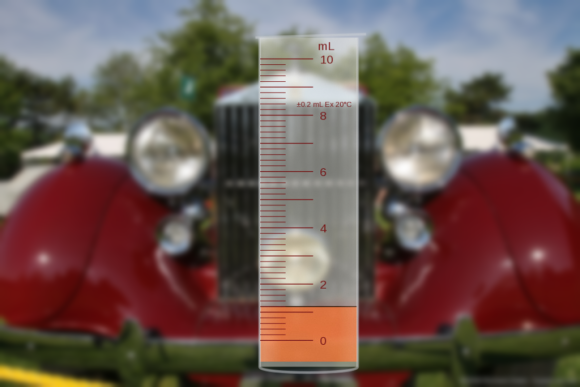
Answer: 1.2 mL
